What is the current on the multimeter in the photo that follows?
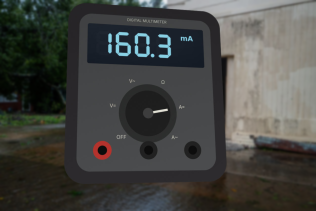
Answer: 160.3 mA
